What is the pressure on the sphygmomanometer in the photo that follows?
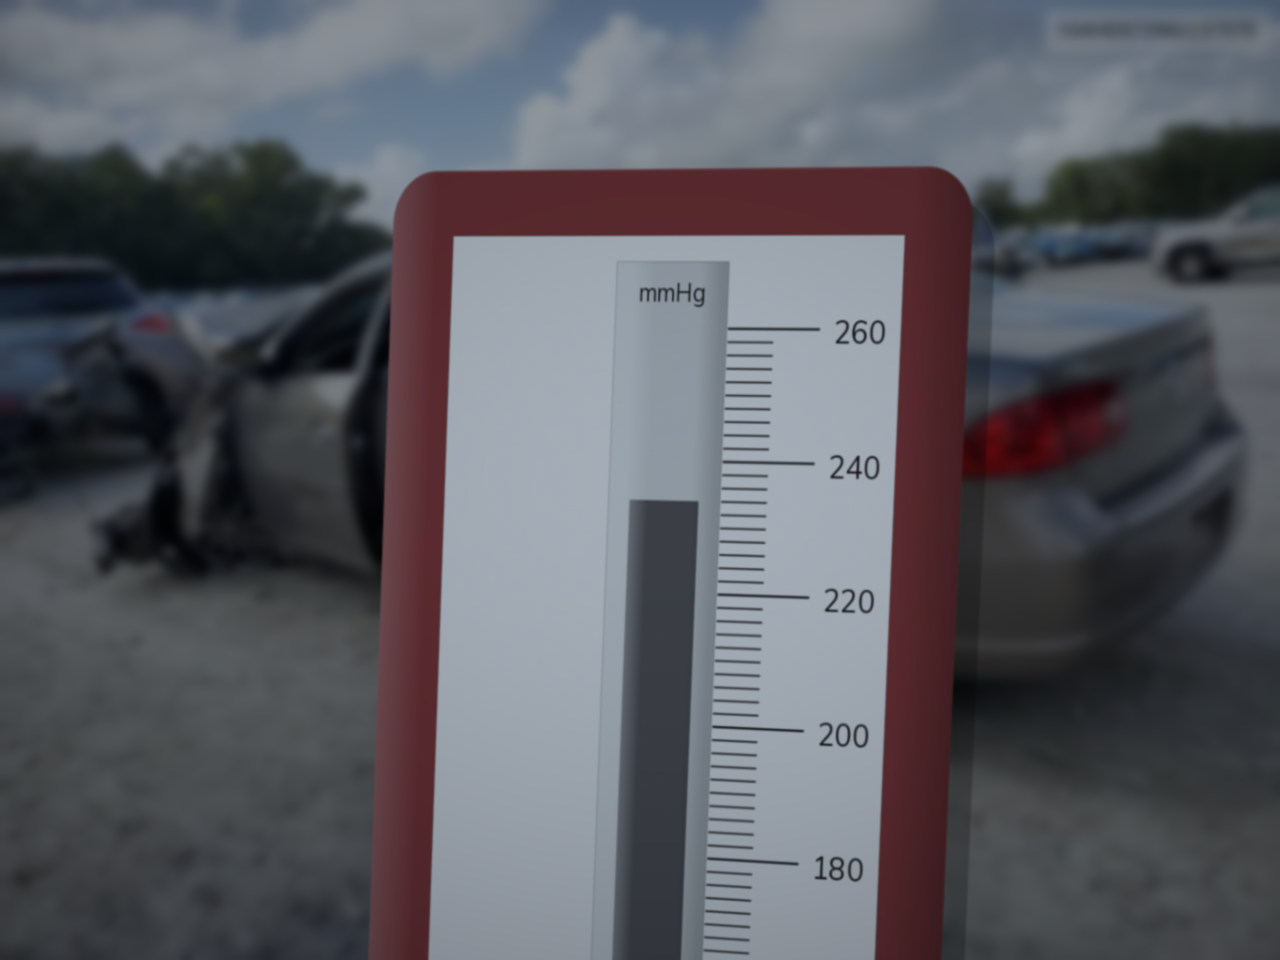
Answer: 234 mmHg
